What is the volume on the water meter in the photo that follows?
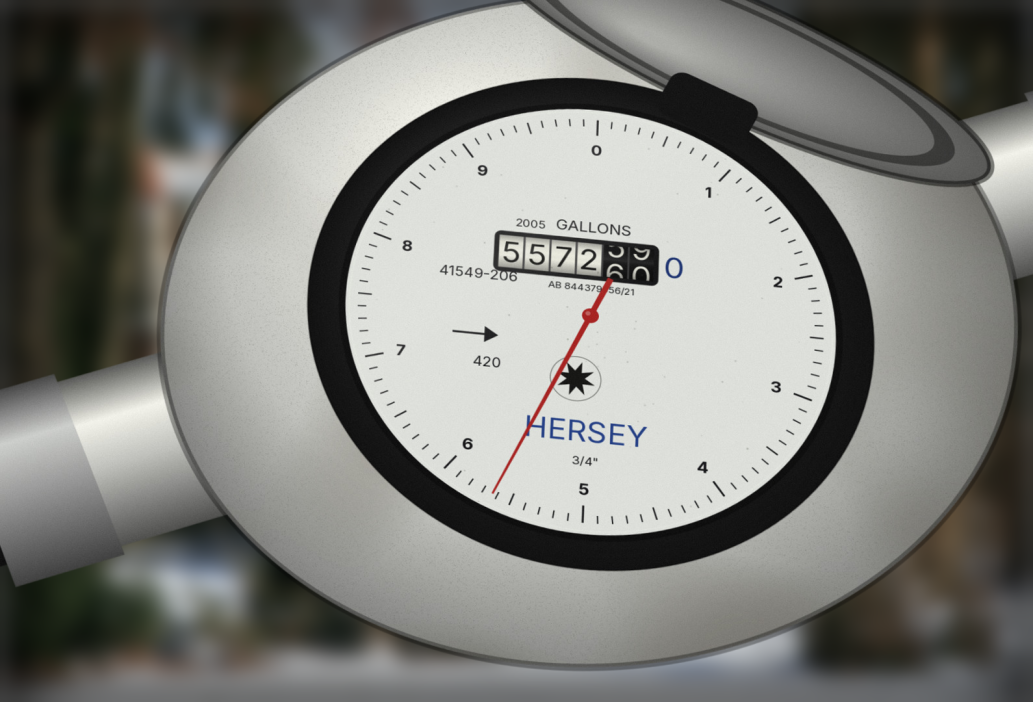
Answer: 5572595.6 gal
